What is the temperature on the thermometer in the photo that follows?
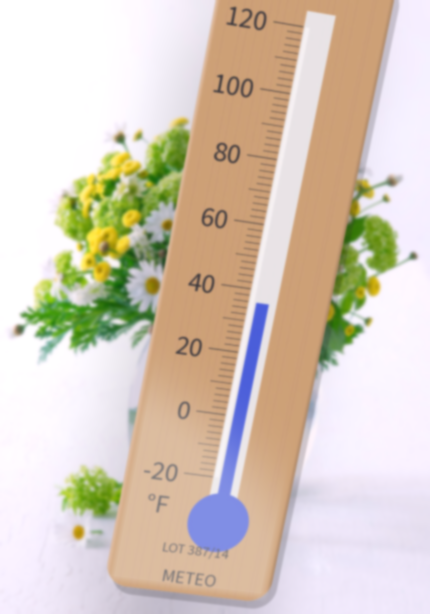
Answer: 36 °F
